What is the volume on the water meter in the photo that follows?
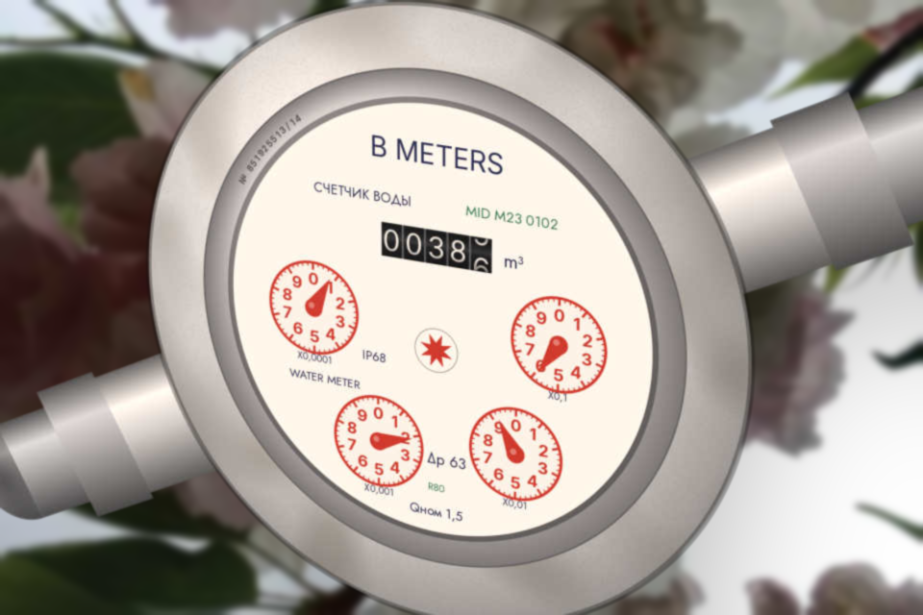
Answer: 385.5920 m³
